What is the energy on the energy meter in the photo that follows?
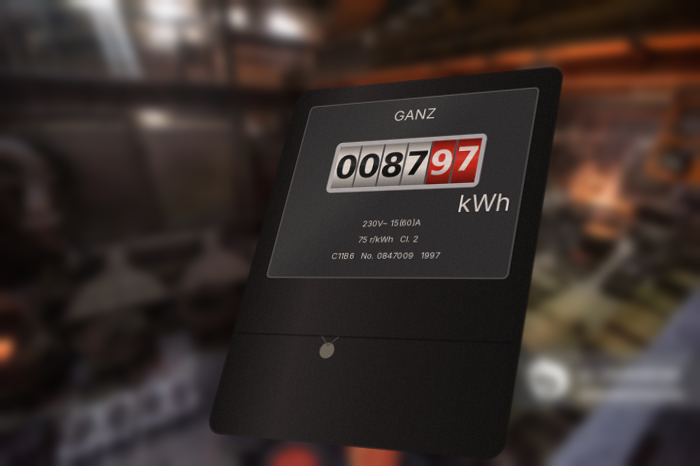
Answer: 87.97 kWh
